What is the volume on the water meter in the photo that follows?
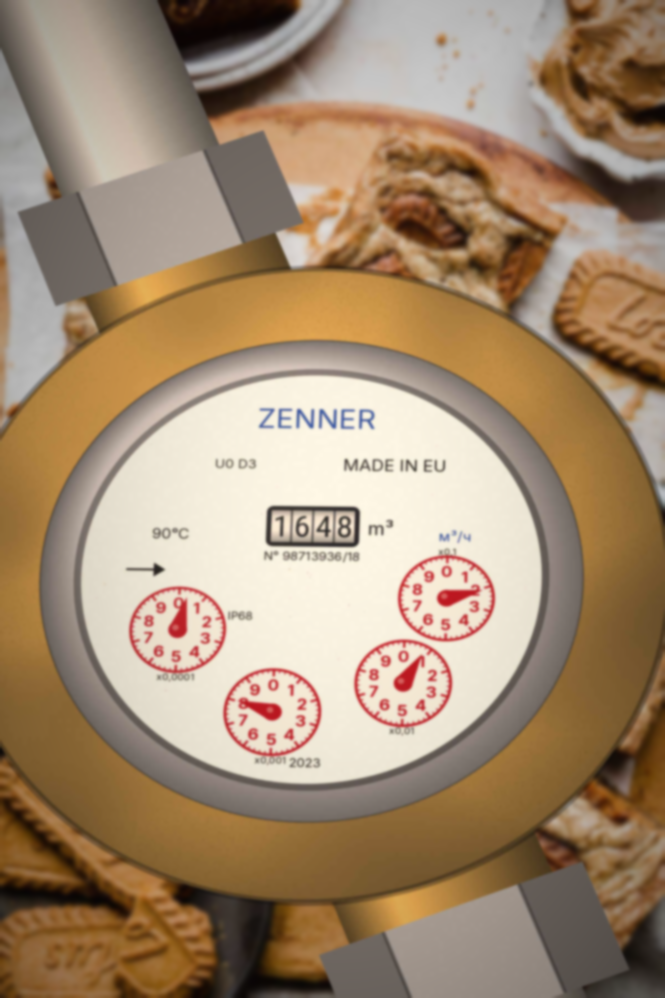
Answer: 1648.2080 m³
